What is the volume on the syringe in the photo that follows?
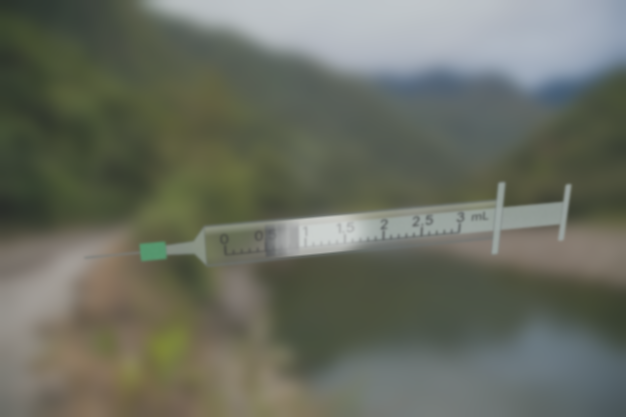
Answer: 0.5 mL
